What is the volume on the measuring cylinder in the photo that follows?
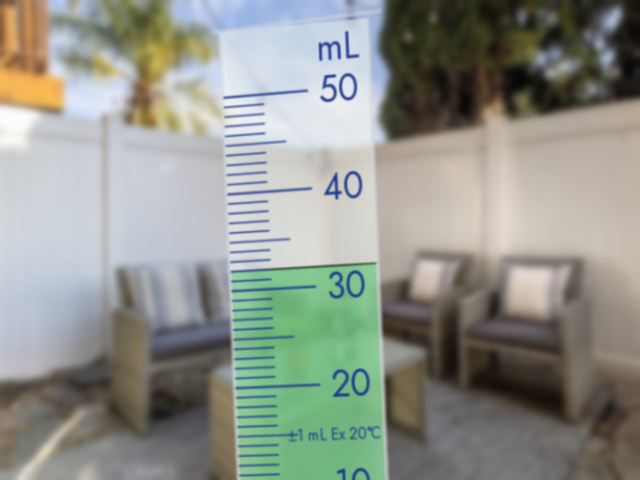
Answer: 32 mL
